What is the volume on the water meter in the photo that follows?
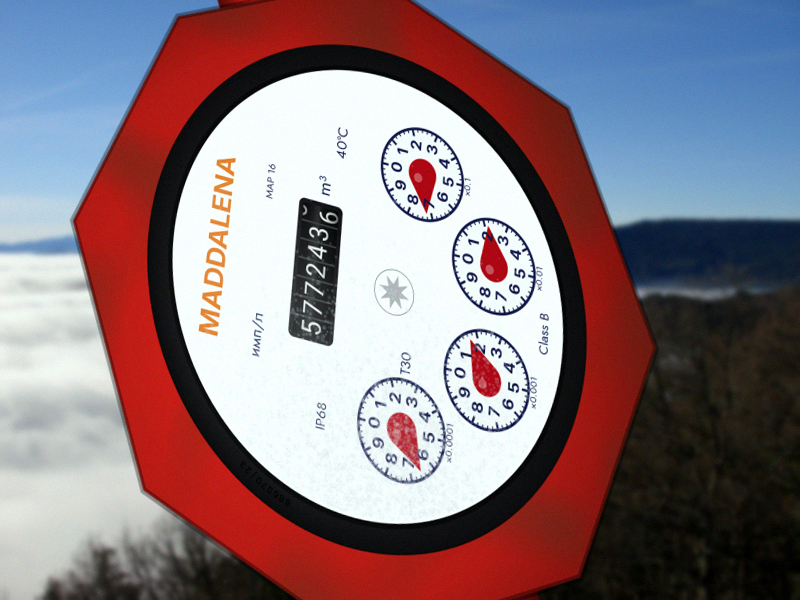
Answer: 5772435.7216 m³
